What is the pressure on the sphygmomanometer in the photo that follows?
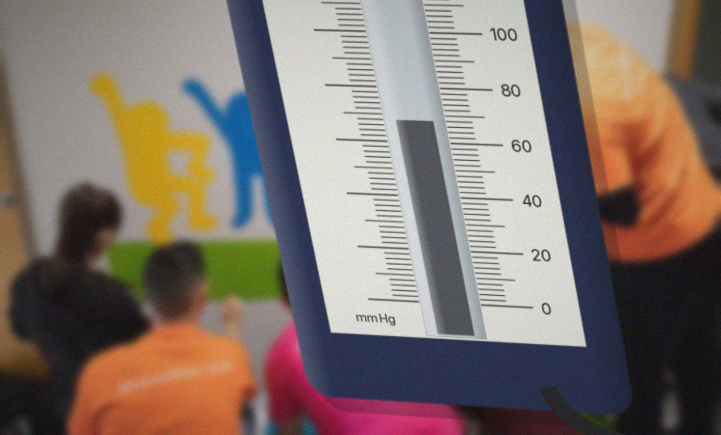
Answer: 68 mmHg
